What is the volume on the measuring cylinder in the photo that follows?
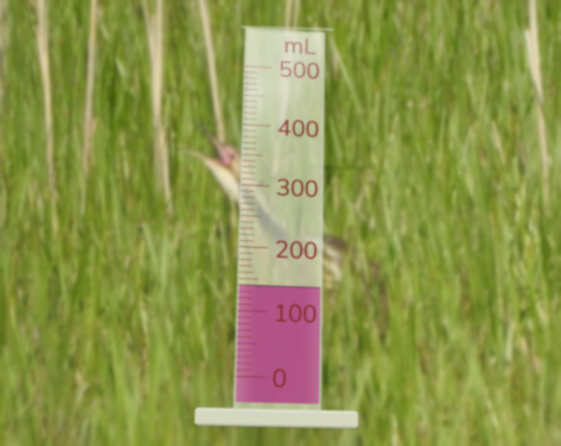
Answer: 140 mL
